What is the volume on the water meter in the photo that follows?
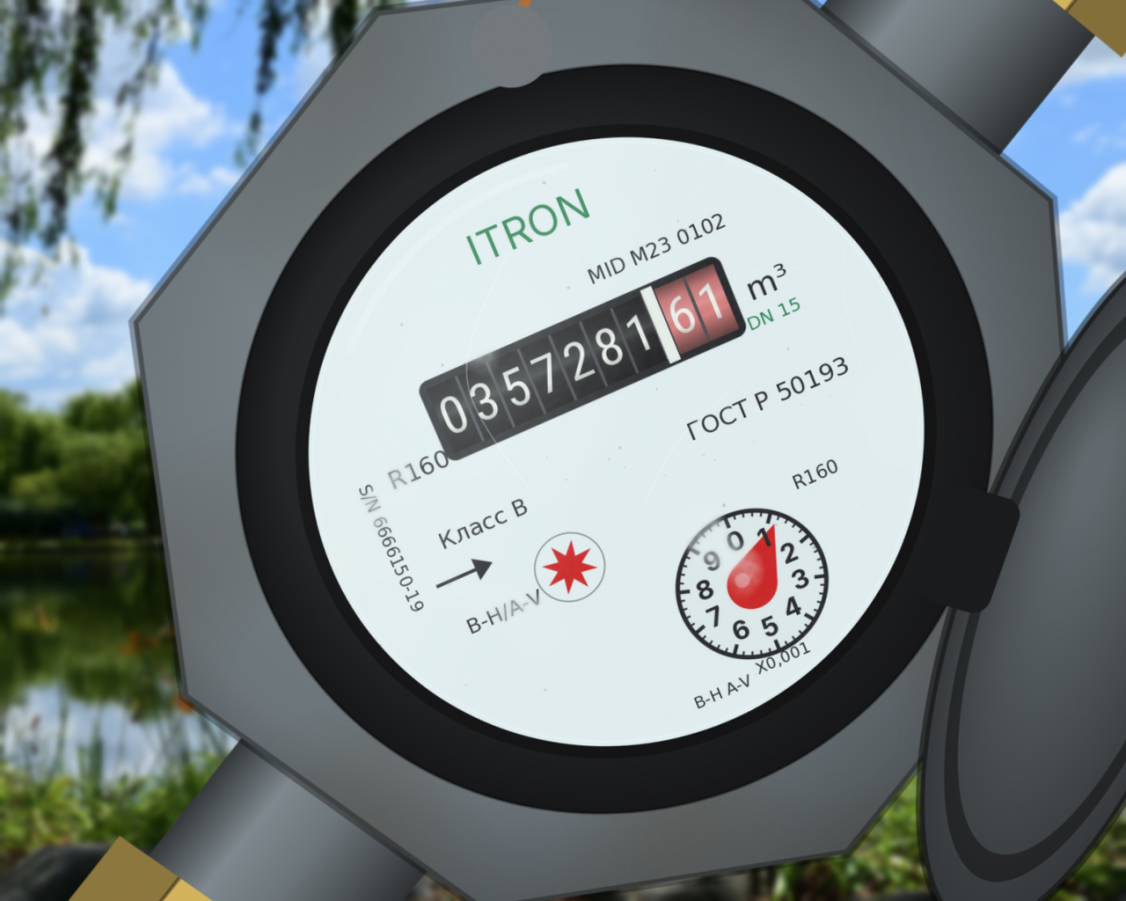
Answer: 357281.611 m³
